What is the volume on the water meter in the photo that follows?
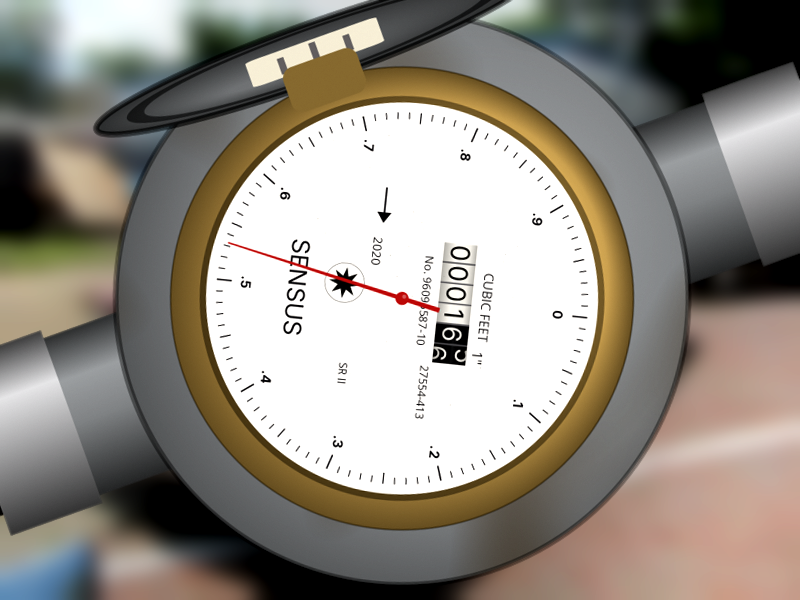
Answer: 165.53 ft³
